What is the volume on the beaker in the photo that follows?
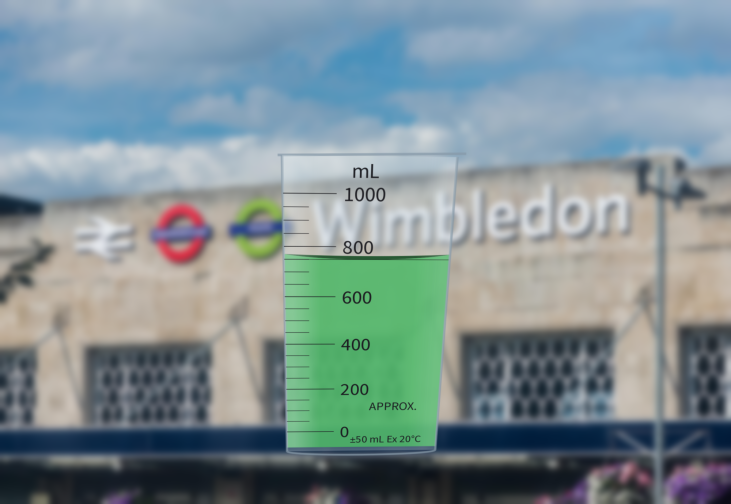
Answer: 750 mL
